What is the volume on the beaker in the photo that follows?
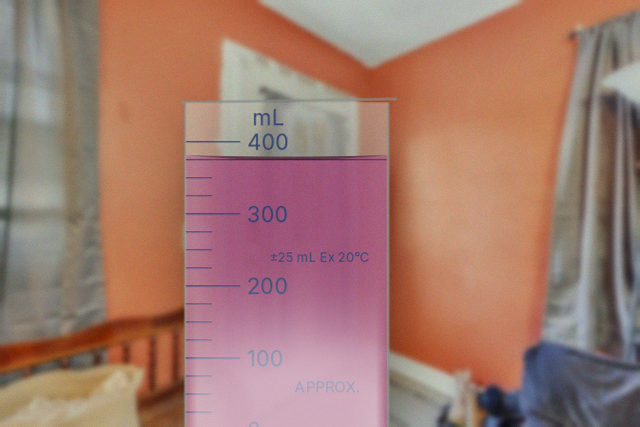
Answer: 375 mL
